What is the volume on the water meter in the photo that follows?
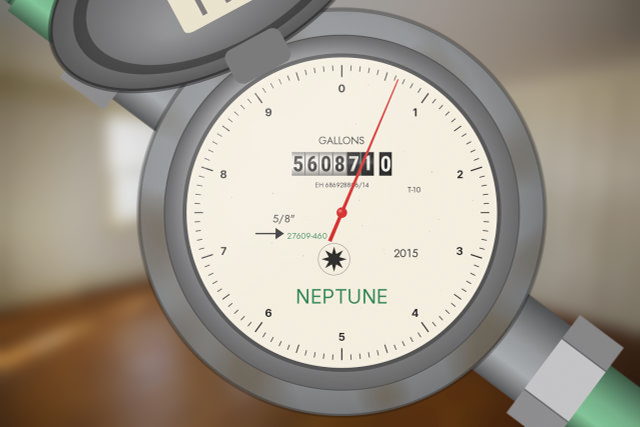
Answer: 5608710.6 gal
